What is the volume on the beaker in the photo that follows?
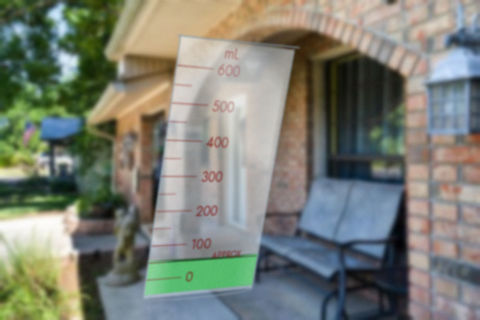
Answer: 50 mL
